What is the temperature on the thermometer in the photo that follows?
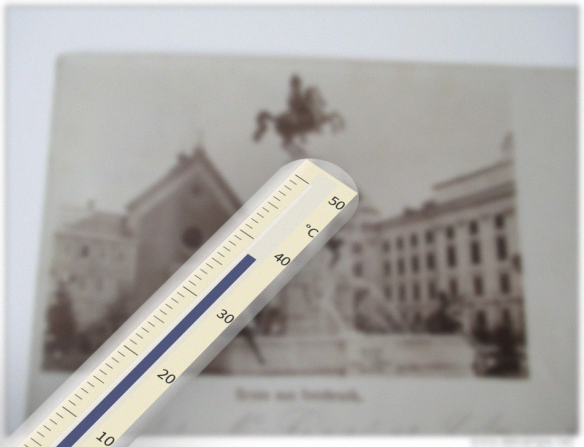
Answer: 38 °C
